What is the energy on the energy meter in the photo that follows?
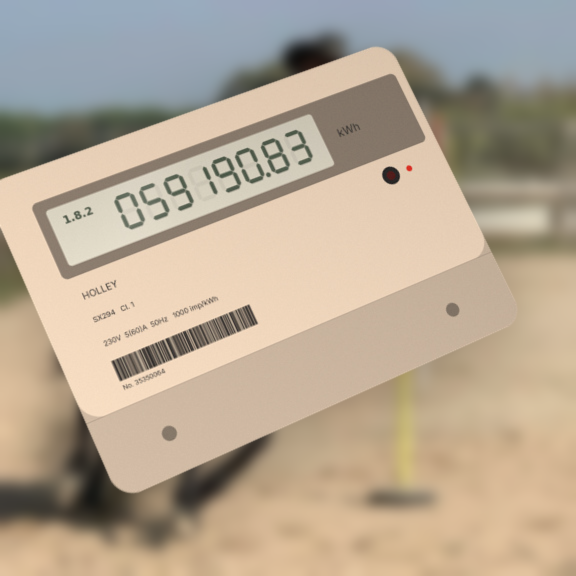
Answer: 59190.83 kWh
